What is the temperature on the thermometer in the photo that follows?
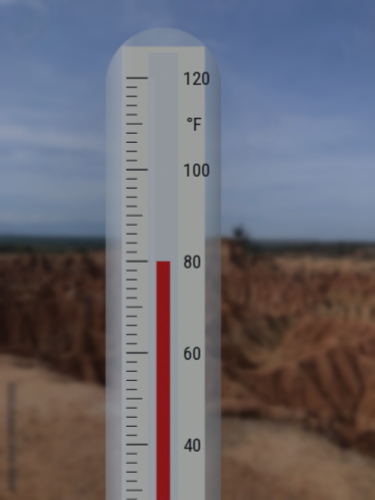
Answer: 80 °F
